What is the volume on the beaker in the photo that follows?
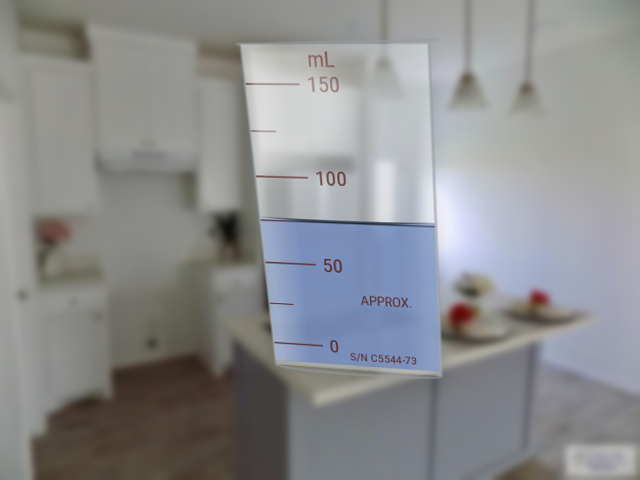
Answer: 75 mL
